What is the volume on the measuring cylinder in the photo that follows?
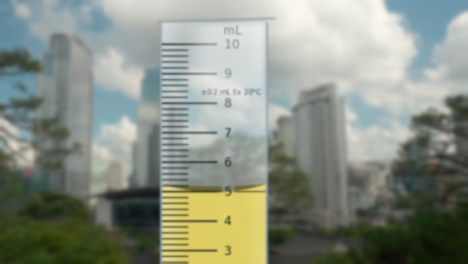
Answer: 5 mL
